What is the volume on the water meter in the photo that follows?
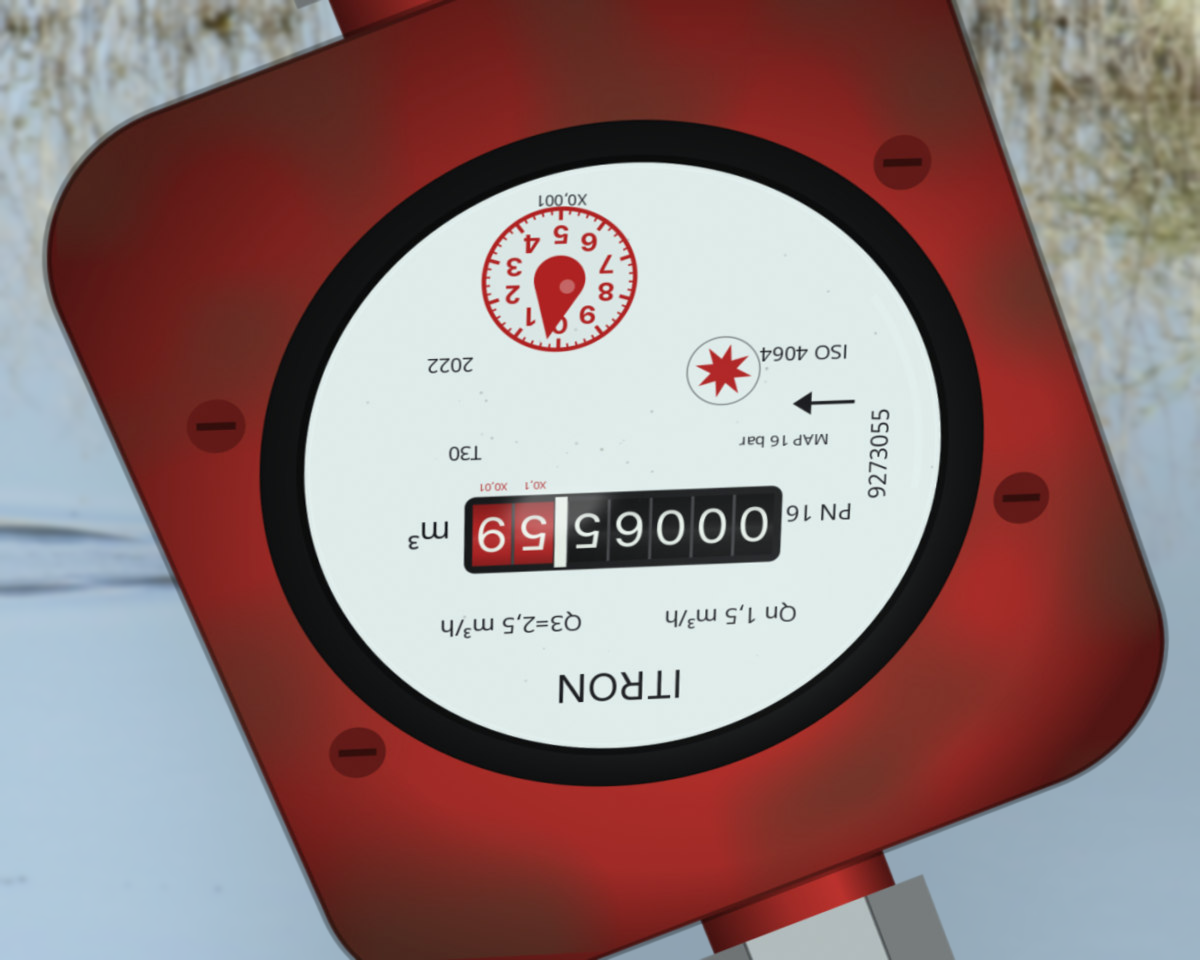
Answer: 65.590 m³
